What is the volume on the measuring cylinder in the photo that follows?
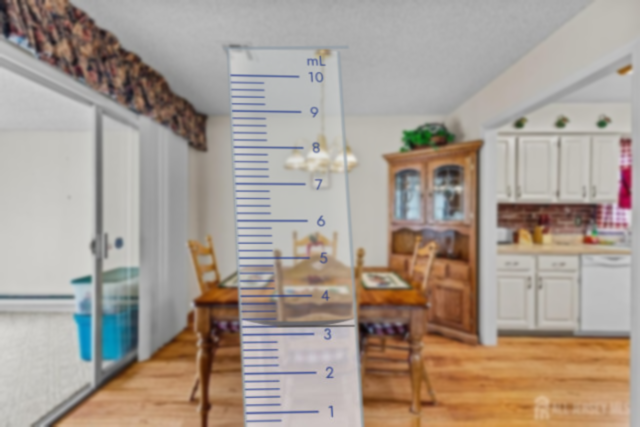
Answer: 3.2 mL
